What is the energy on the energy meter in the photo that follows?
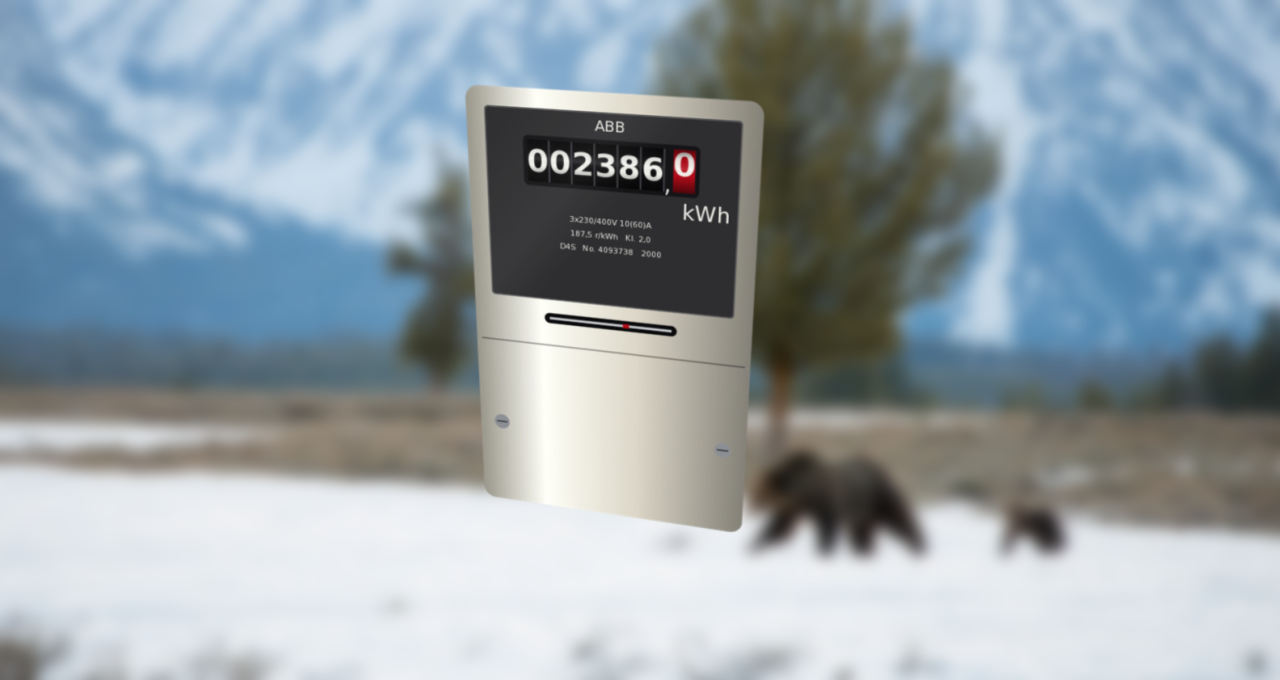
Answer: 2386.0 kWh
